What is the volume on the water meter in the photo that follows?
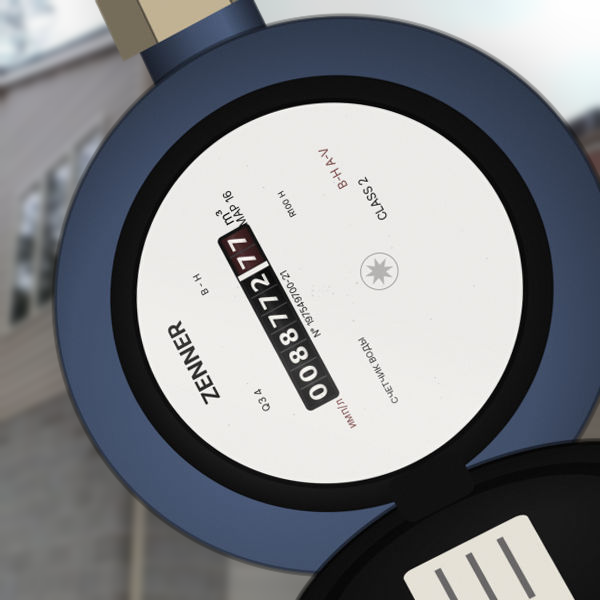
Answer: 88772.77 m³
